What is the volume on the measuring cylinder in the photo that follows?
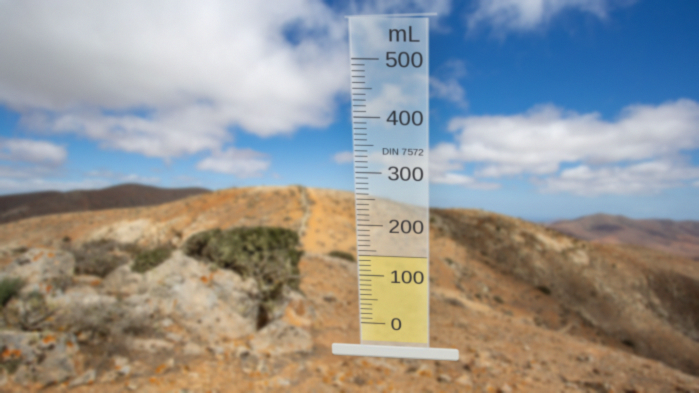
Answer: 140 mL
